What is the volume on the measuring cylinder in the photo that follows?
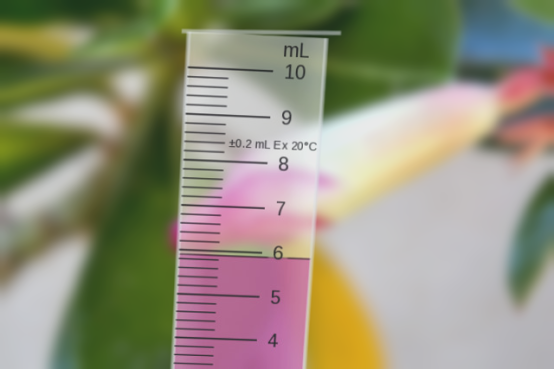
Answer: 5.9 mL
